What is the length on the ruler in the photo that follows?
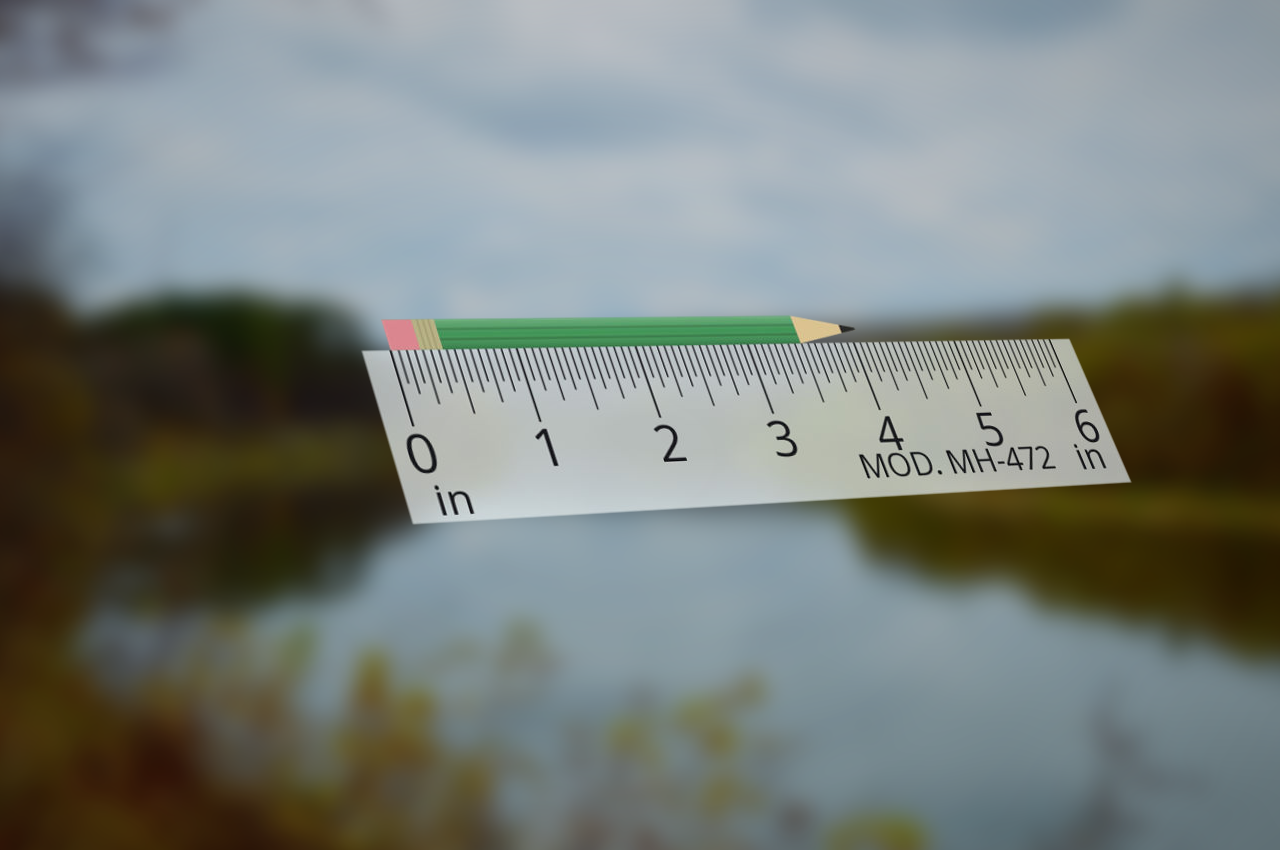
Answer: 4.0625 in
